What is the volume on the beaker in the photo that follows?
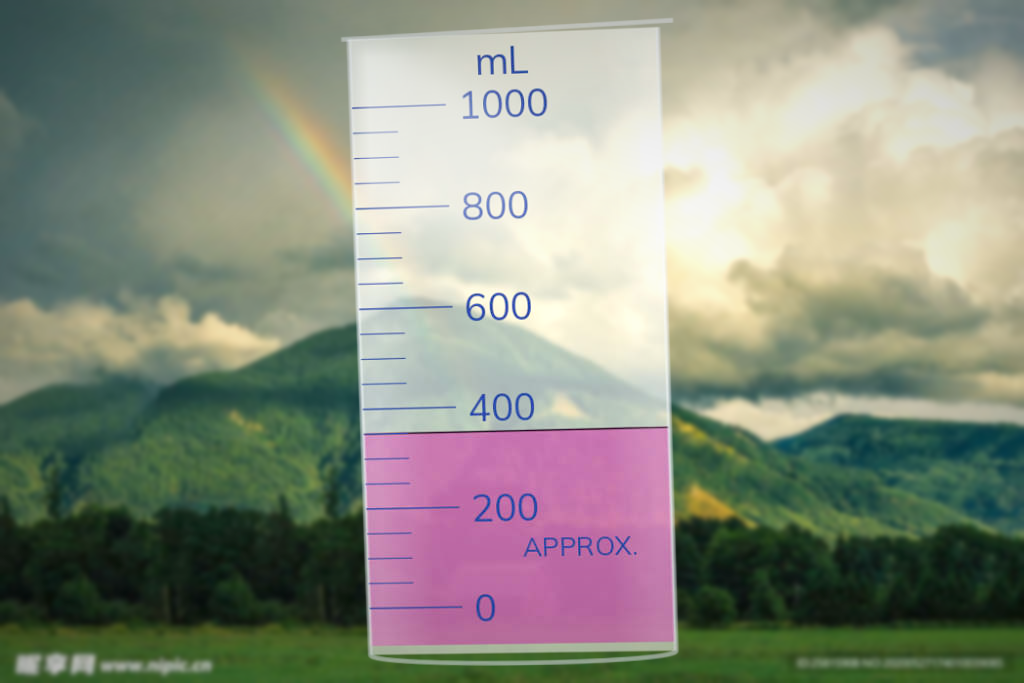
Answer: 350 mL
